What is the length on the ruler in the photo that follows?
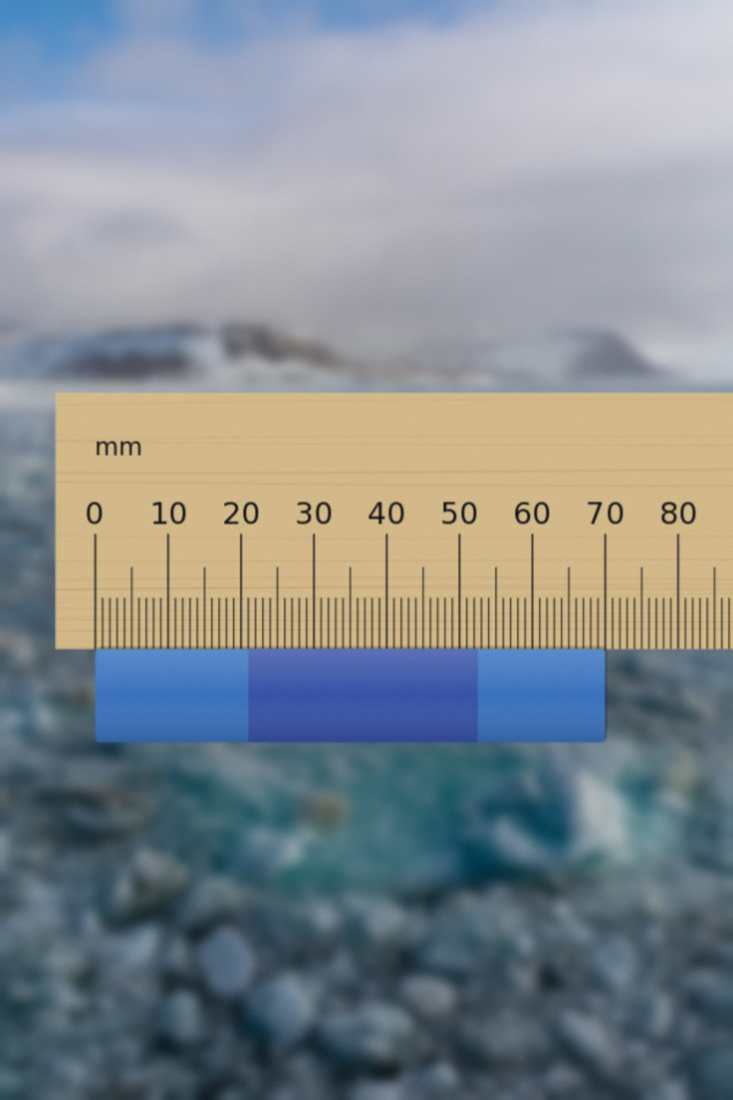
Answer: 70 mm
